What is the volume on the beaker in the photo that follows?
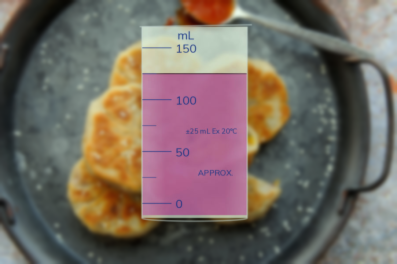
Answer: 125 mL
